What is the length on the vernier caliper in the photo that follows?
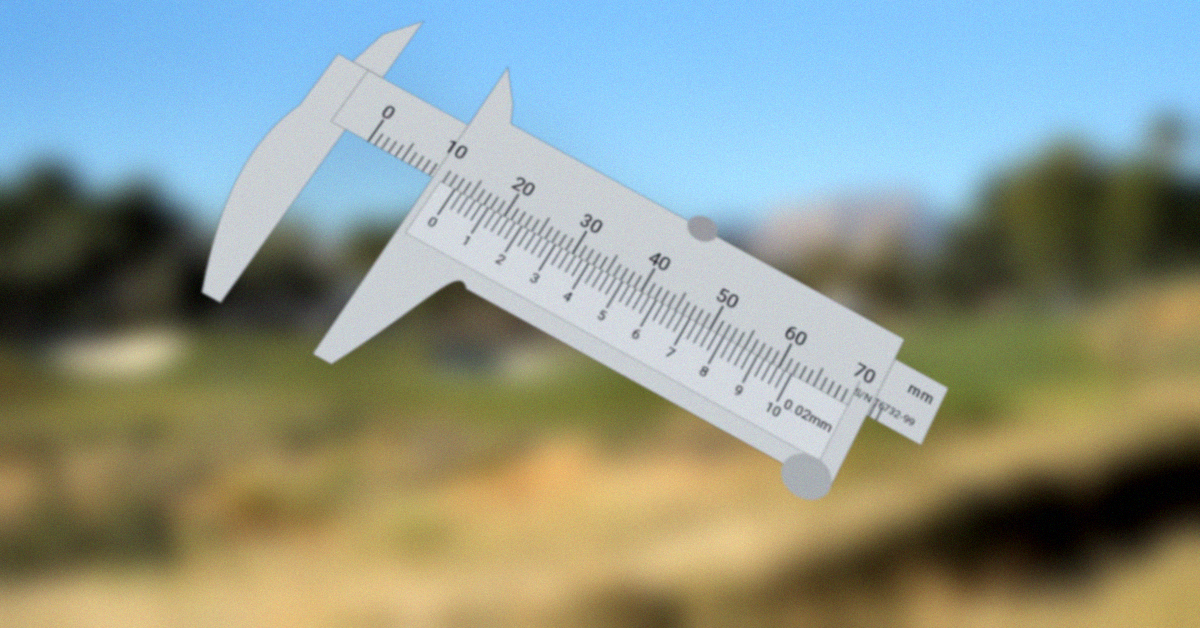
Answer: 12.8 mm
